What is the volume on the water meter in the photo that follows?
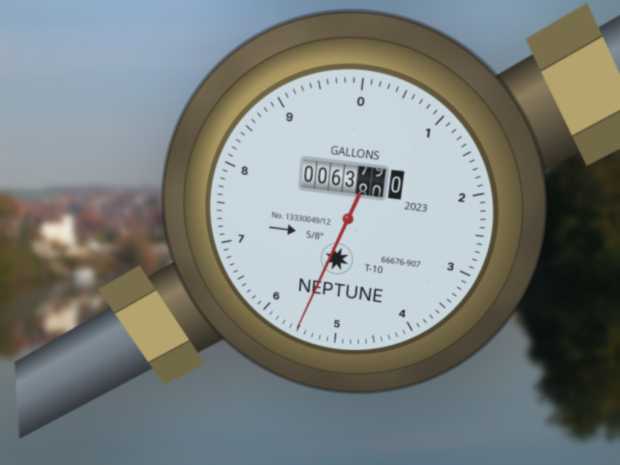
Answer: 63795.5 gal
